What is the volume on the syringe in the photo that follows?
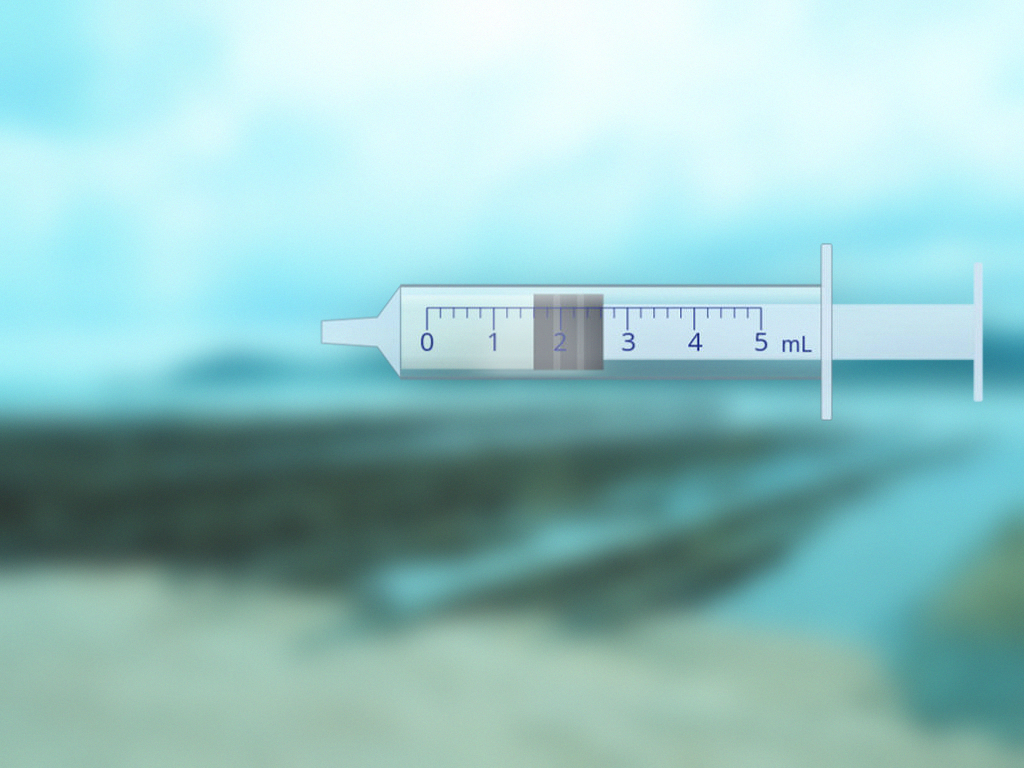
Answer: 1.6 mL
